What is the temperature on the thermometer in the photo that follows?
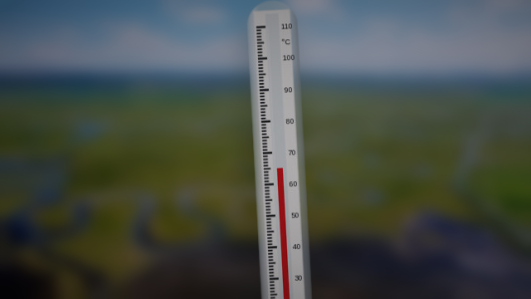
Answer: 65 °C
